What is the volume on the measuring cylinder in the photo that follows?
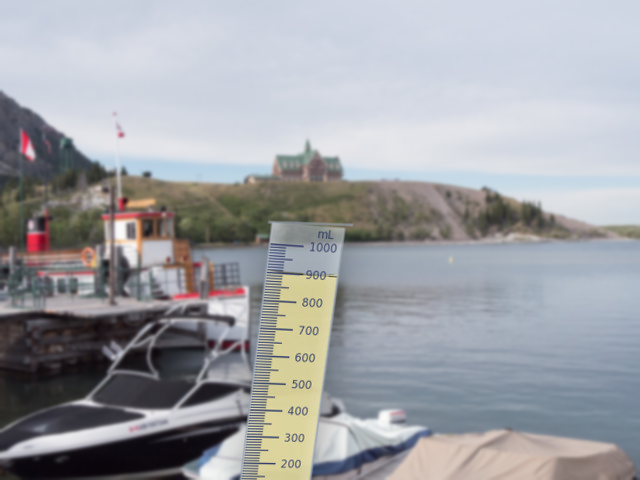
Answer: 900 mL
